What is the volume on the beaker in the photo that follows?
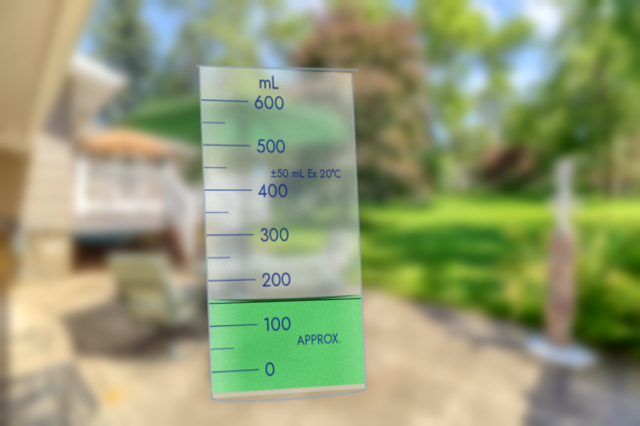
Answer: 150 mL
